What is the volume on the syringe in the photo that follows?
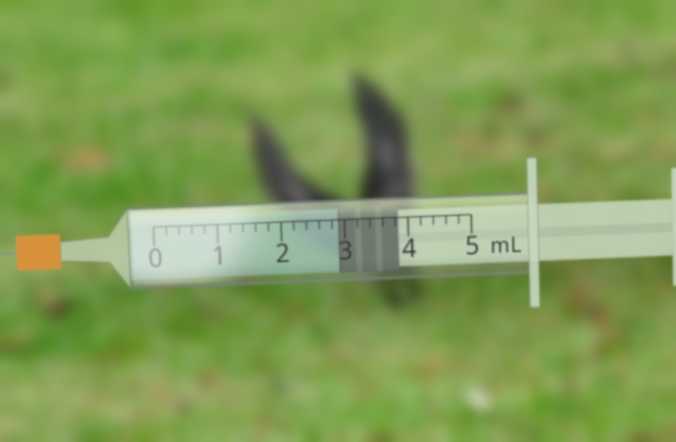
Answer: 2.9 mL
